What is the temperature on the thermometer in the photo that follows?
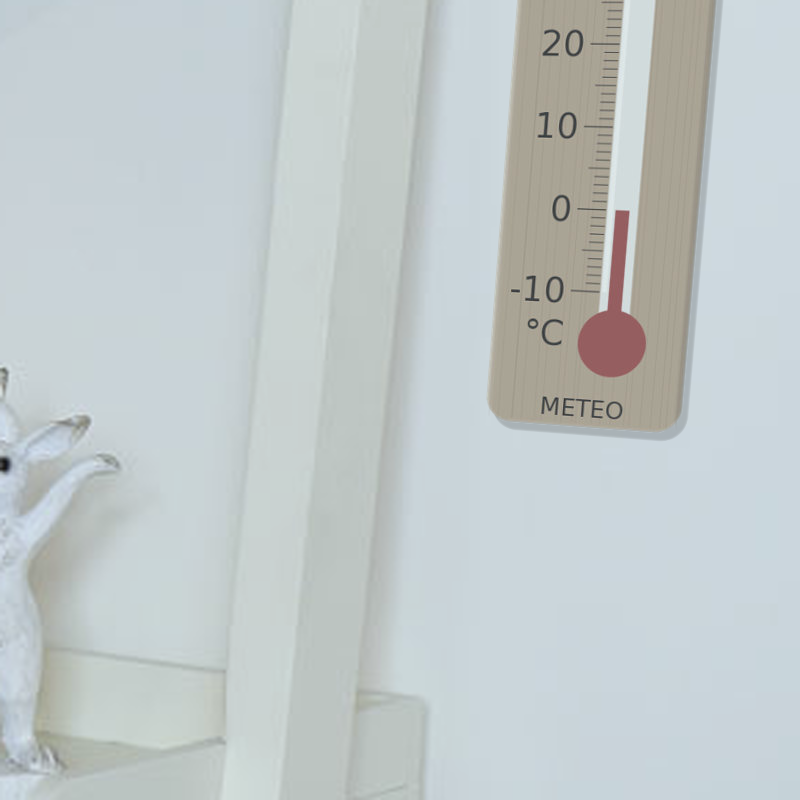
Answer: 0 °C
